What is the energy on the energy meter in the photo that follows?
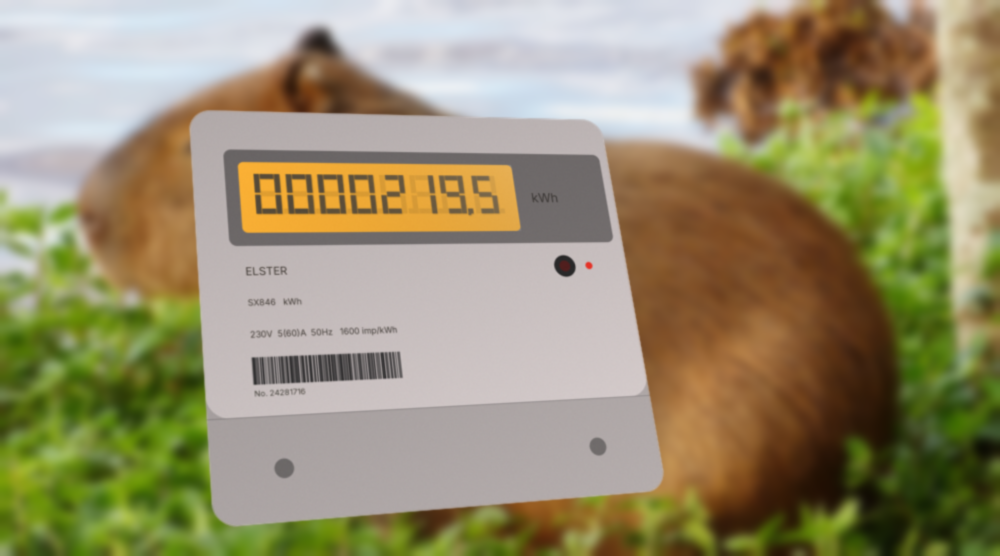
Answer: 219.5 kWh
